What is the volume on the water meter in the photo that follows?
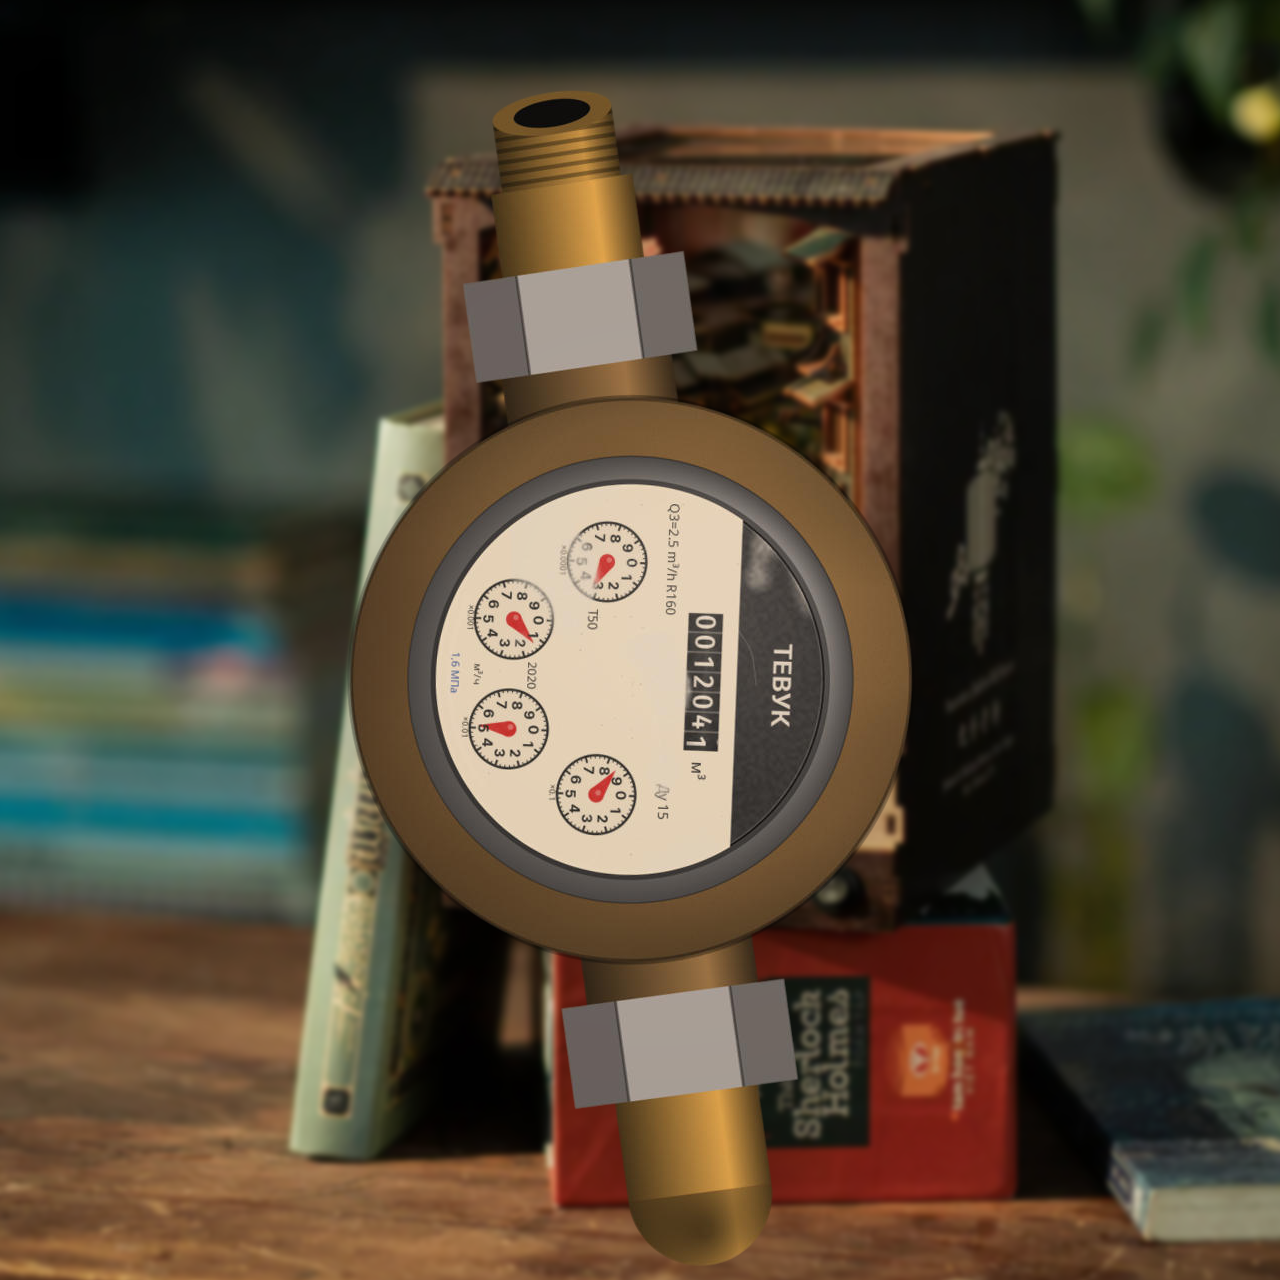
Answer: 12040.8513 m³
